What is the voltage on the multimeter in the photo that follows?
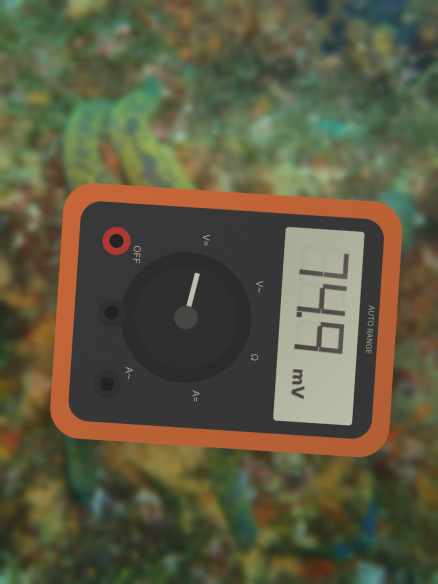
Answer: 74.9 mV
